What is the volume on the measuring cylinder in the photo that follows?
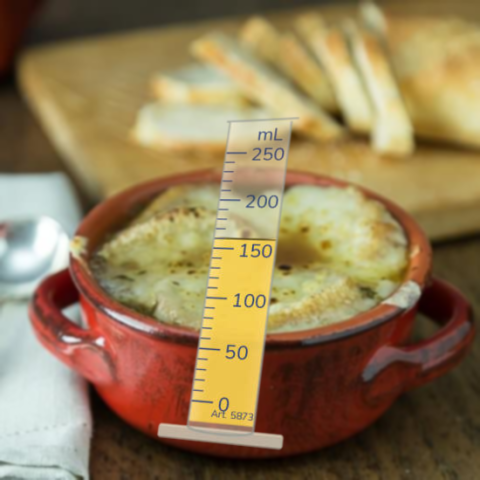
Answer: 160 mL
